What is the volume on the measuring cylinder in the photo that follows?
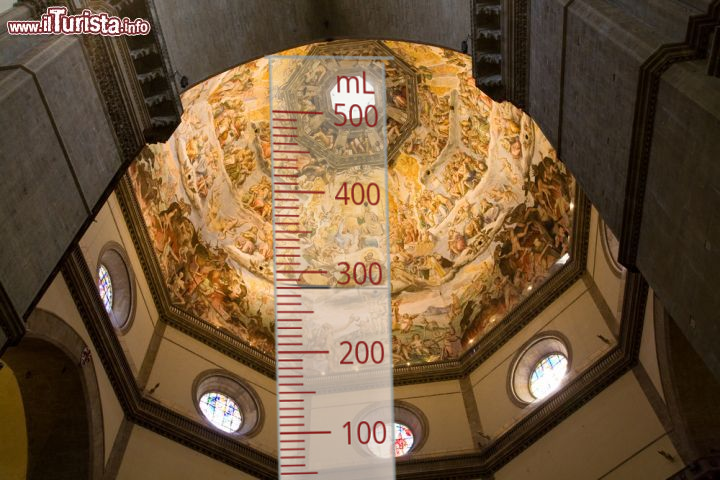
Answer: 280 mL
